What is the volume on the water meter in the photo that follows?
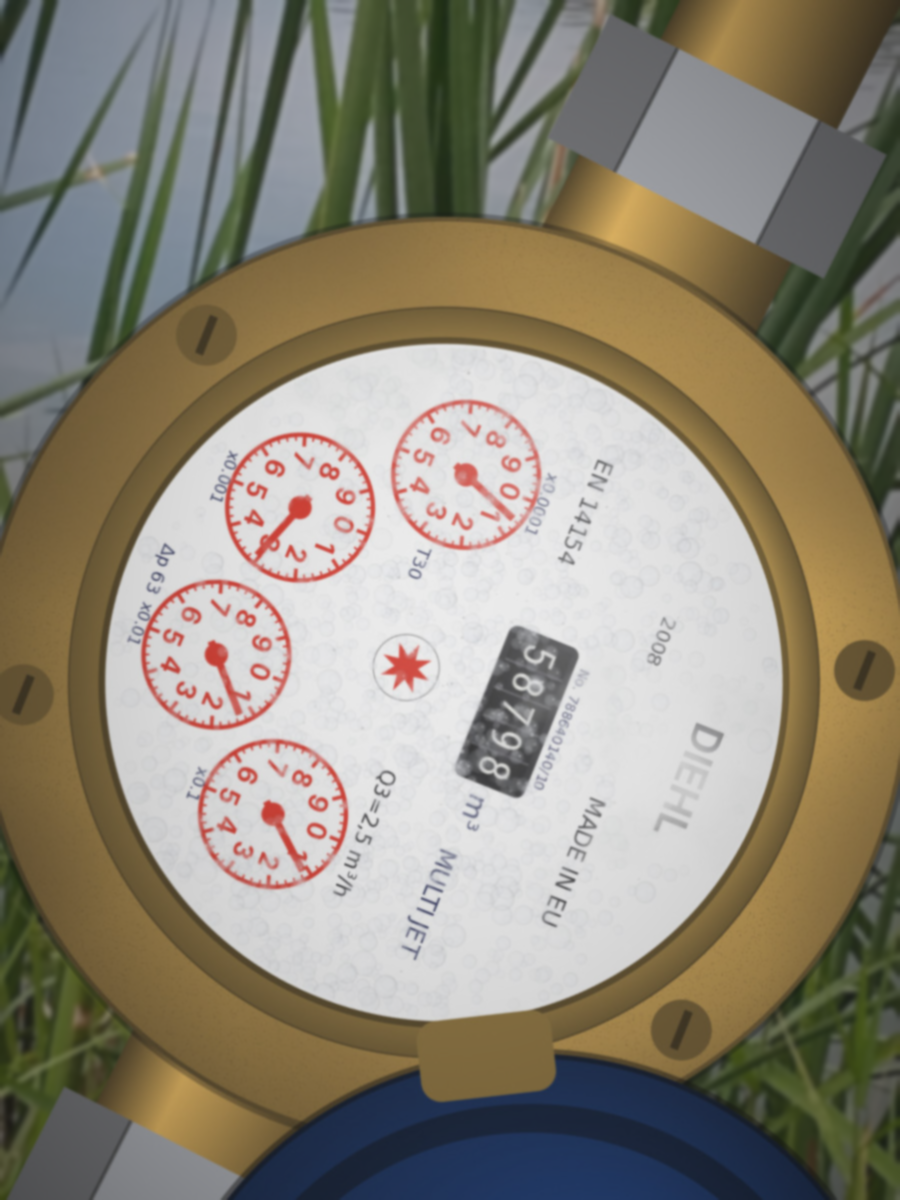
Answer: 58798.1130 m³
